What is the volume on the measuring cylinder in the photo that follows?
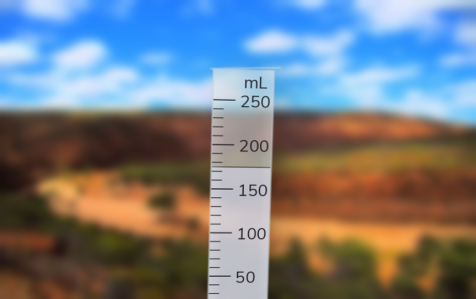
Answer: 175 mL
